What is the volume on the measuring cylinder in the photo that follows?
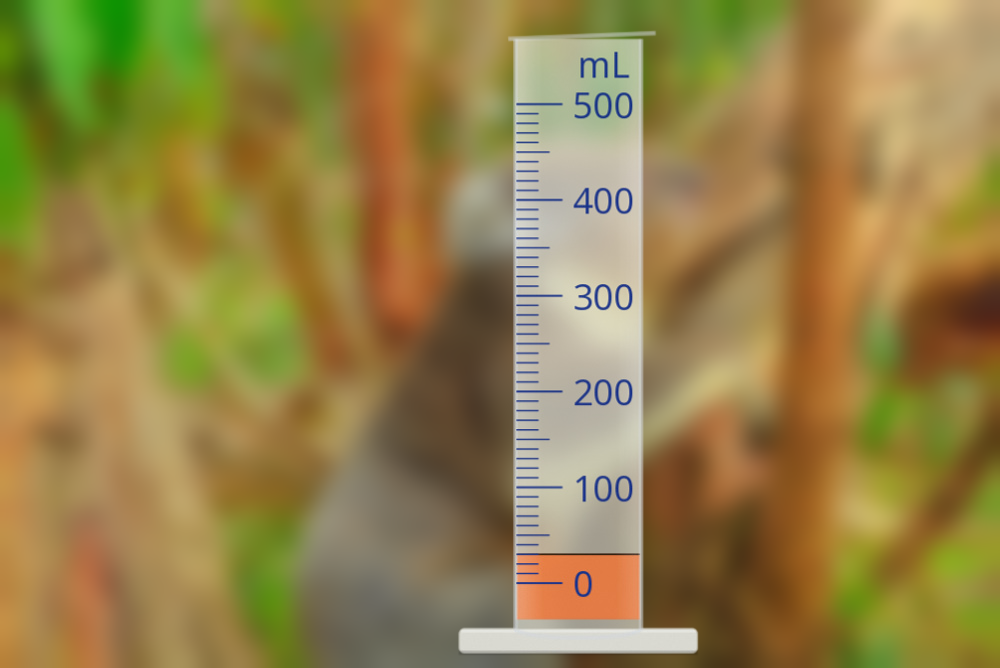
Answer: 30 mL
